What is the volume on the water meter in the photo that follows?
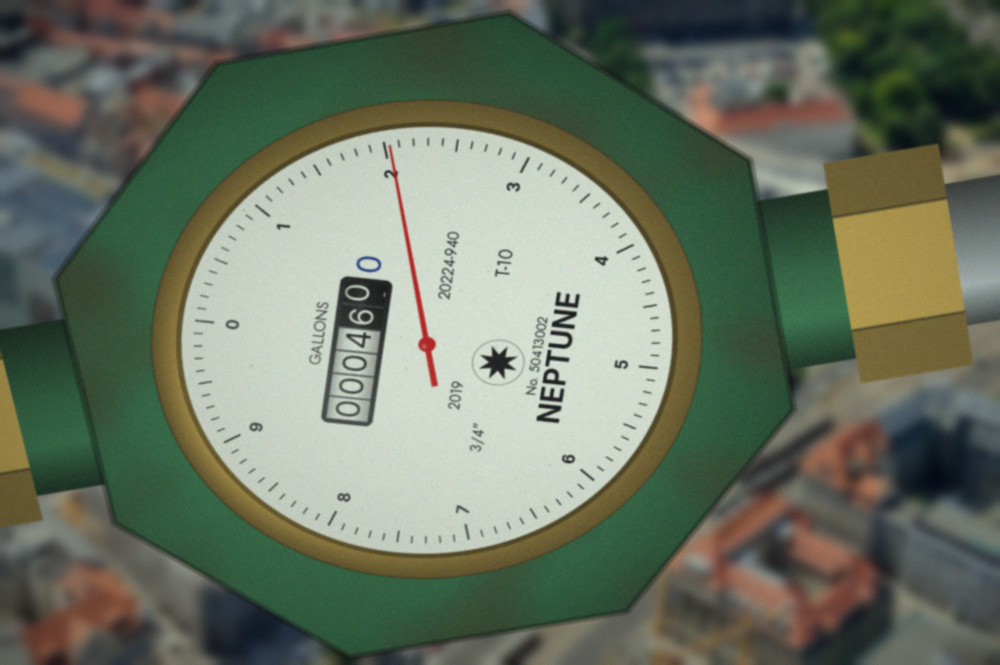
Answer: 4602.0 gal
